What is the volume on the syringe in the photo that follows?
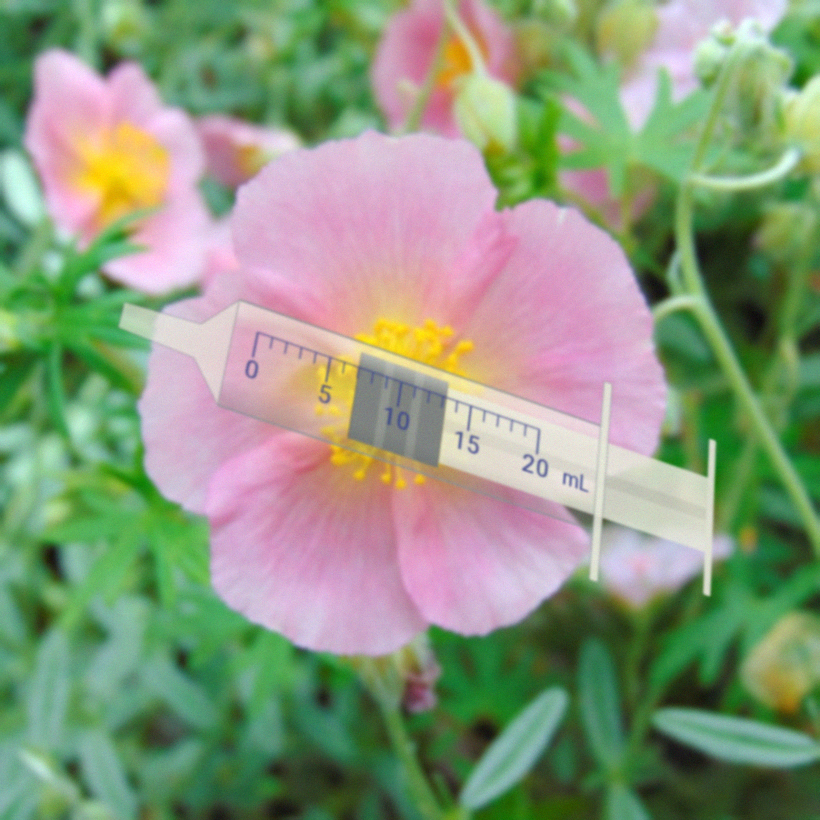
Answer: 7 mL
